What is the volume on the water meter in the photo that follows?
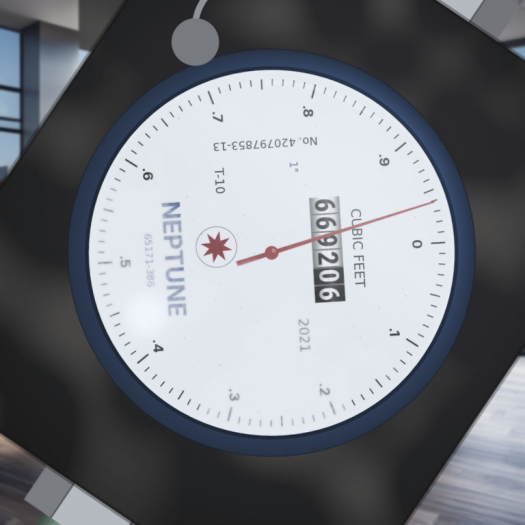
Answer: 669205.96 ft³
